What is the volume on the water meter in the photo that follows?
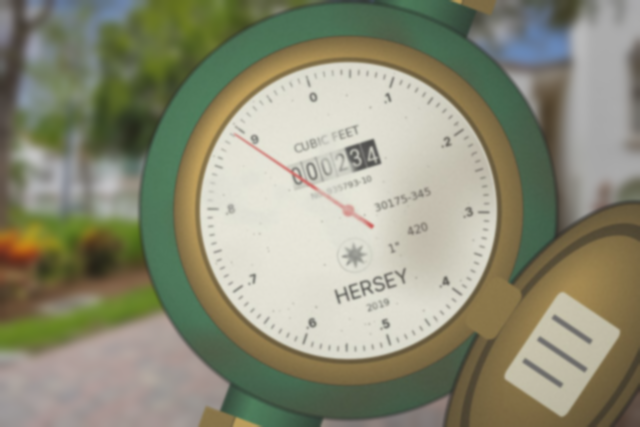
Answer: 233.89 ft³
